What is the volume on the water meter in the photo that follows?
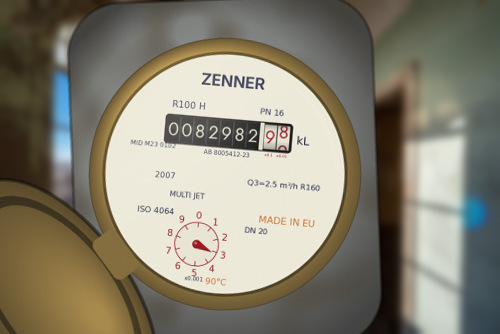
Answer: 82982.983 kL
